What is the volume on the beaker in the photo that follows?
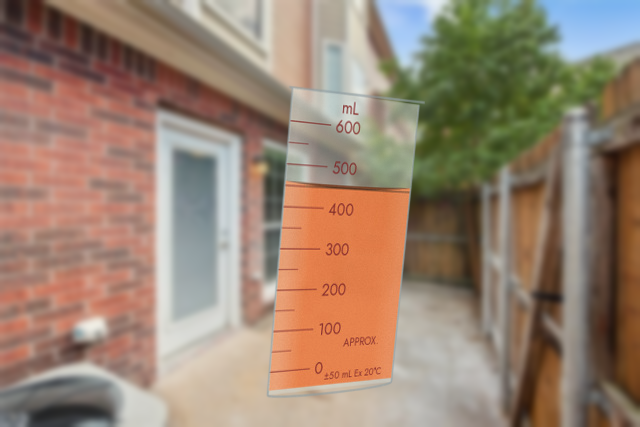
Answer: 450 mL
